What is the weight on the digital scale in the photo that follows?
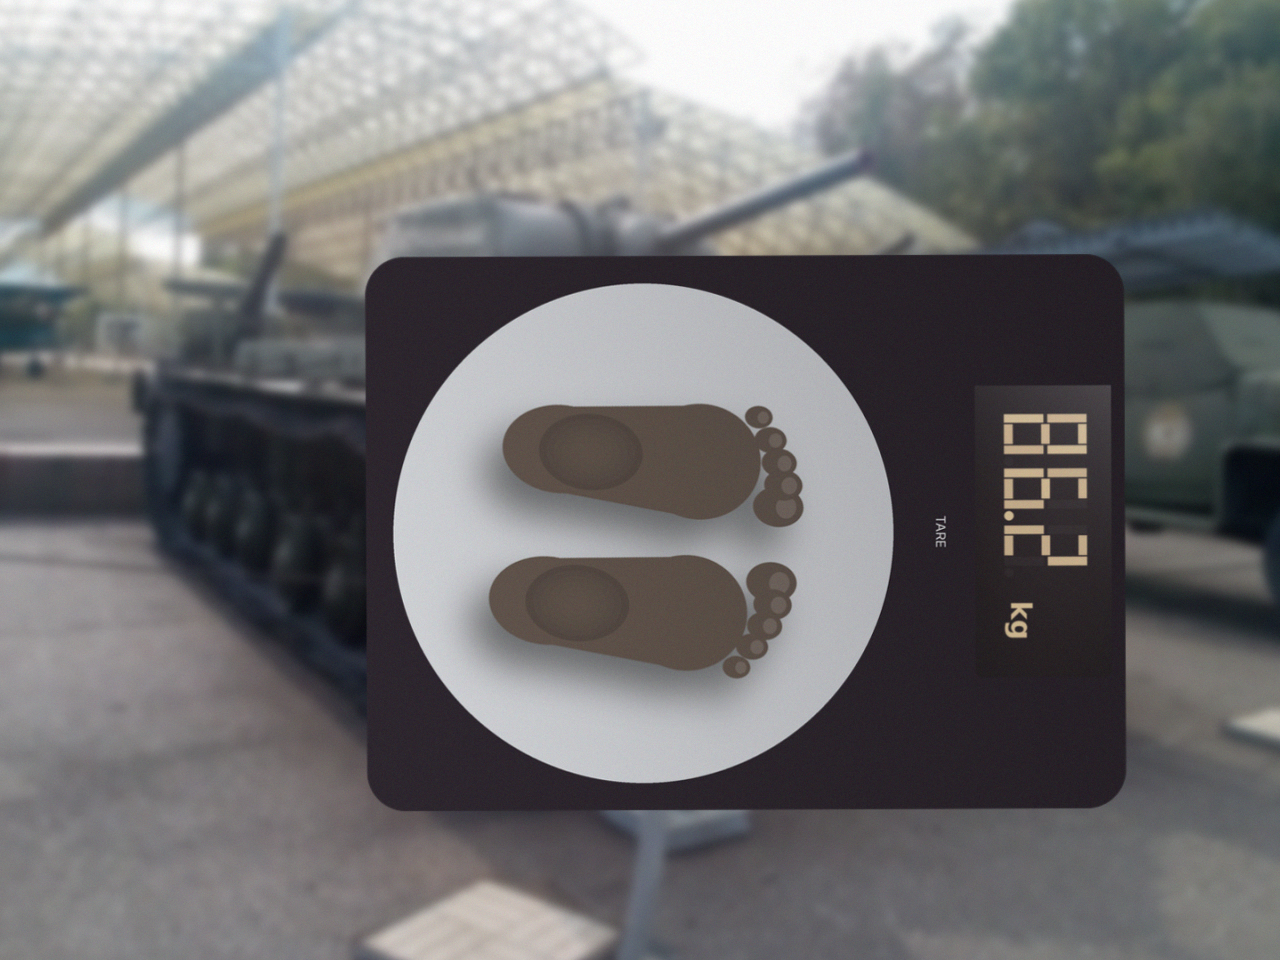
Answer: 86.2 kg
